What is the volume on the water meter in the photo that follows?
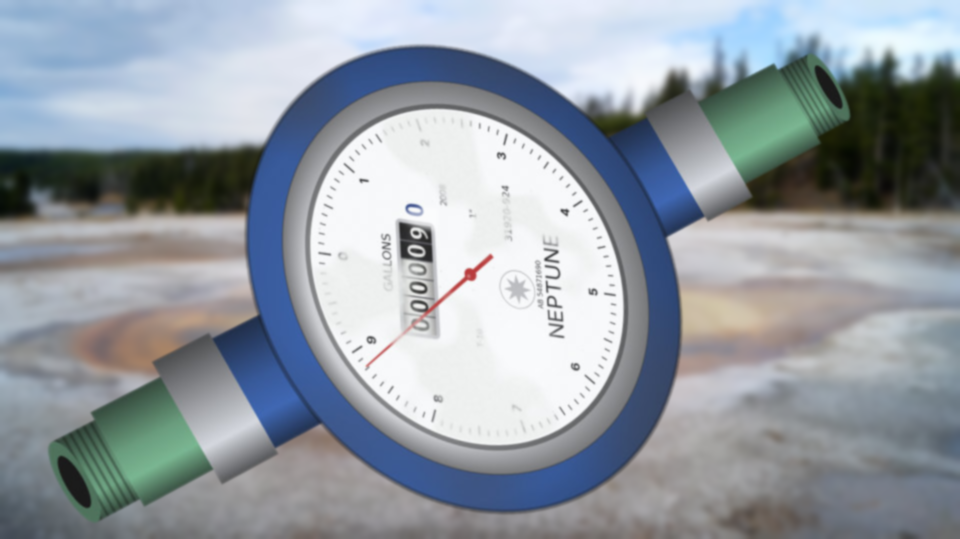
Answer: 88.8 gal
